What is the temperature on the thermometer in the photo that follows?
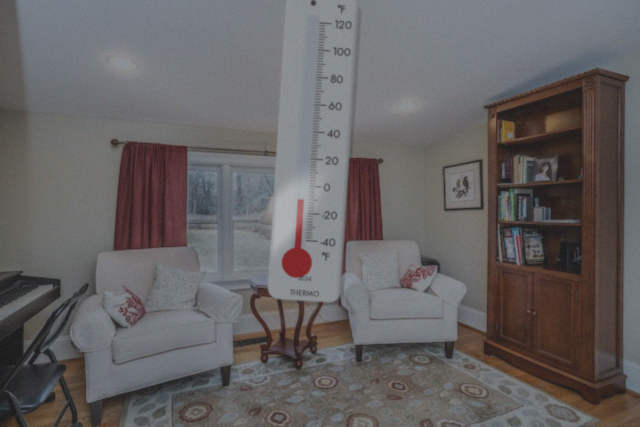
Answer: -10 °F
